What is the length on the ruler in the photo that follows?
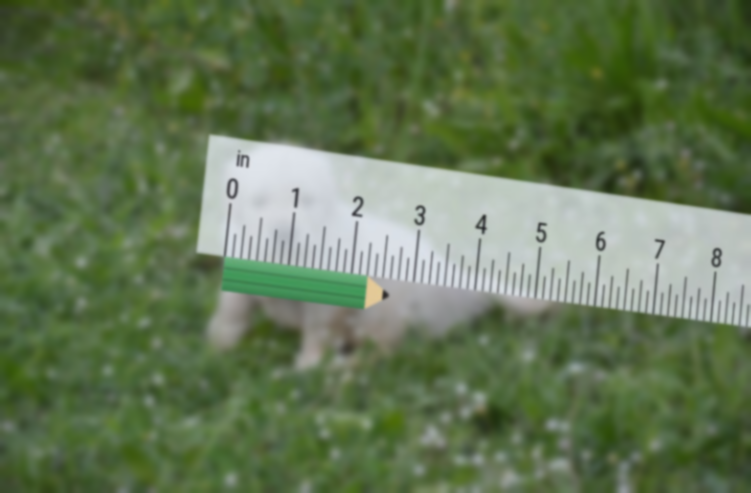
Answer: 2.625 in
